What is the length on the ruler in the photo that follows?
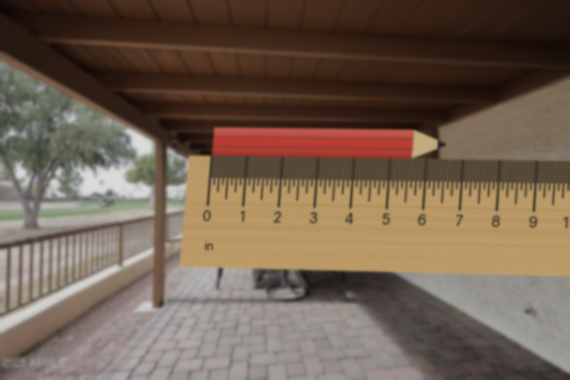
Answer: 6.5 in
